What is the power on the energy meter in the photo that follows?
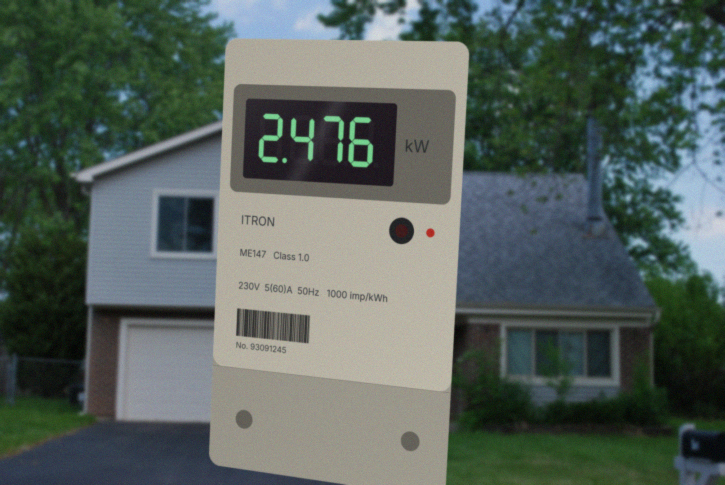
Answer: 2.476 kW
